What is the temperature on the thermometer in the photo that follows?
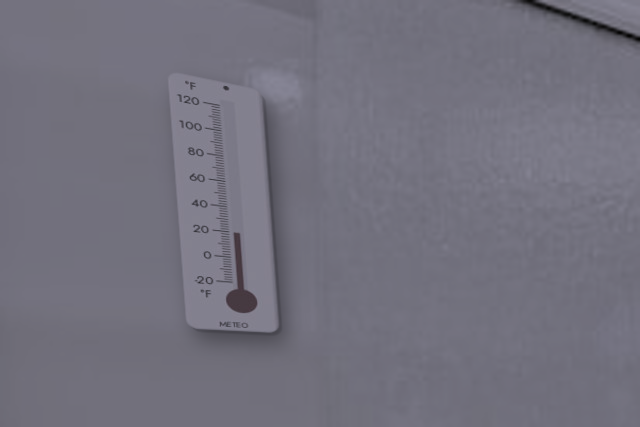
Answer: 20 °F
